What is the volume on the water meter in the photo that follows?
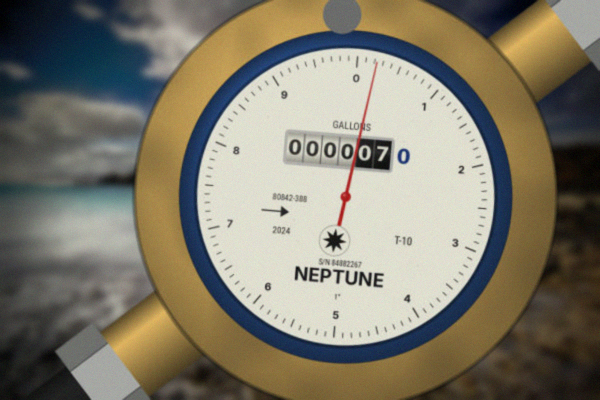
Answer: 70.2 gal
